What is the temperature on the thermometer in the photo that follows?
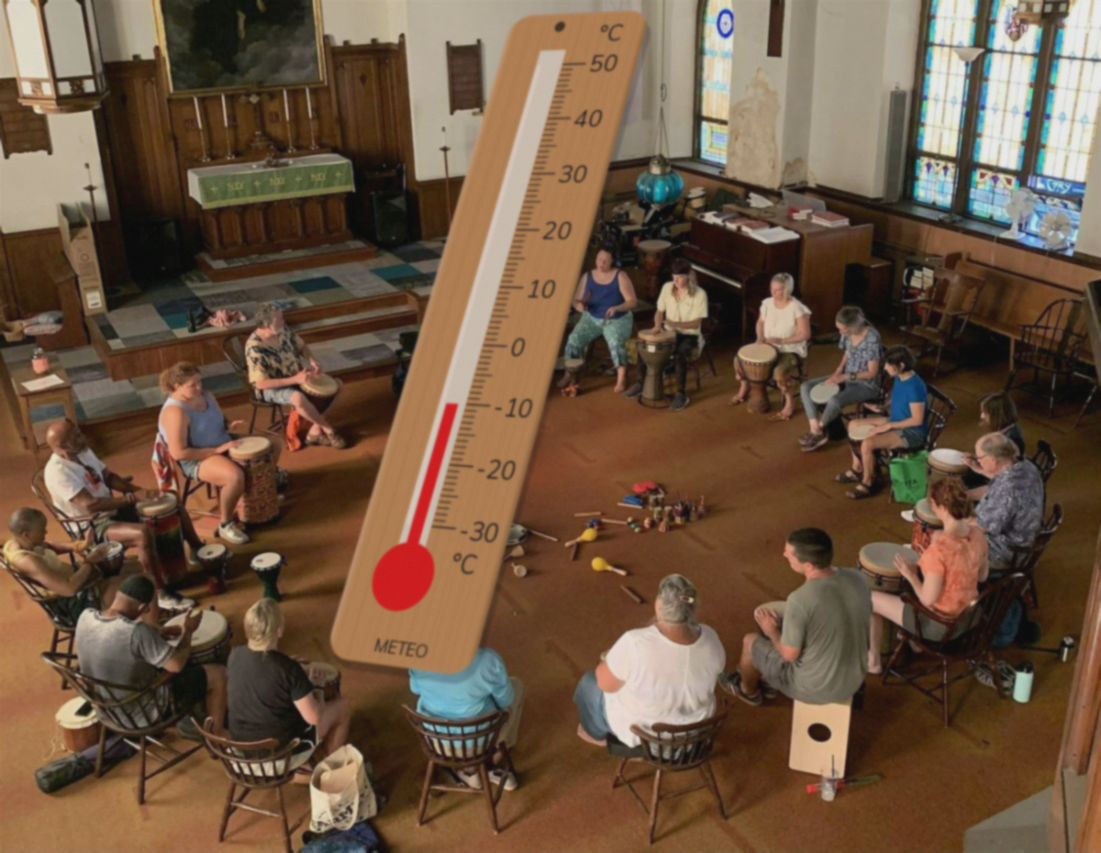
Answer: -10 °C
